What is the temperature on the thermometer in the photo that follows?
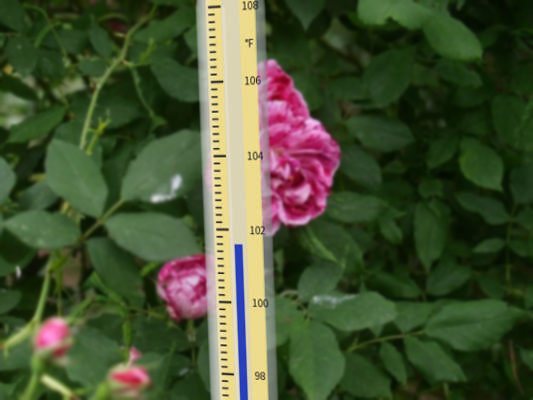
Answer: 101.6 °F
